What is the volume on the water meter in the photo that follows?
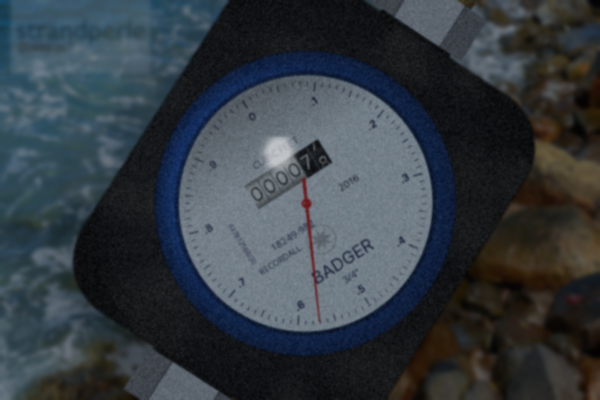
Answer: 77.57 ft³
